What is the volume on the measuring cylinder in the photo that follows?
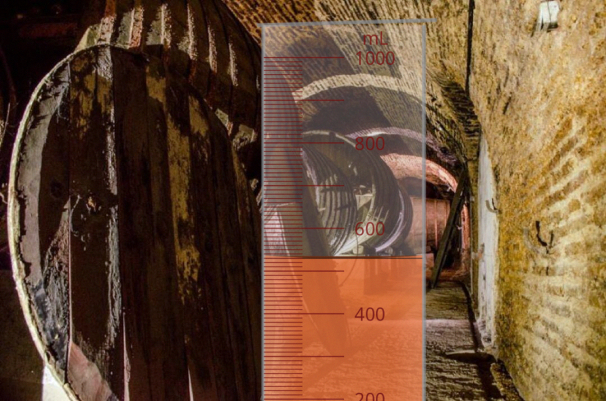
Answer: 530 mL
